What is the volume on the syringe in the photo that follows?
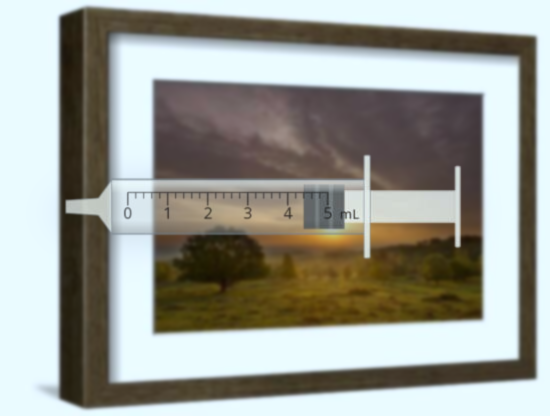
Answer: 4.4 mL
